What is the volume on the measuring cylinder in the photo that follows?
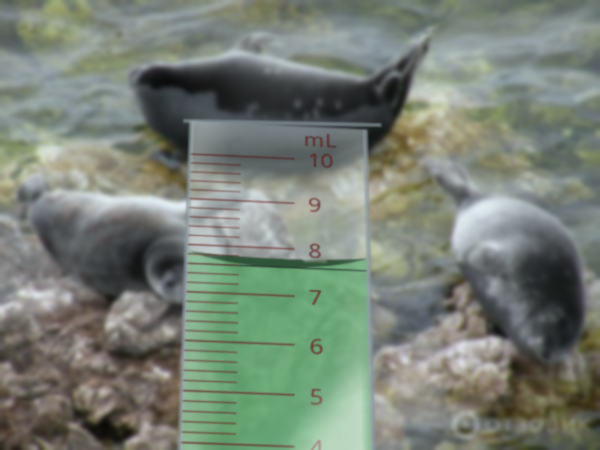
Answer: 7.6 mL
